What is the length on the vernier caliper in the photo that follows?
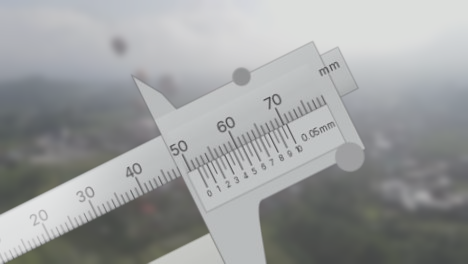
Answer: 51.5 mm
